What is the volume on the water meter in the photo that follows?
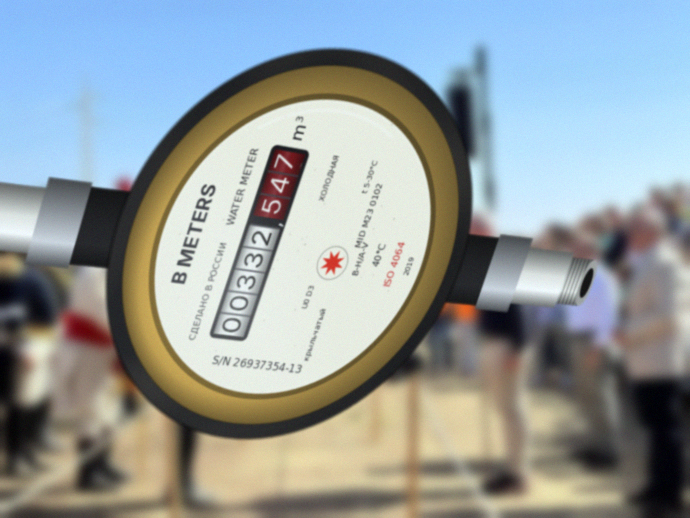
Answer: 332.547 m³
